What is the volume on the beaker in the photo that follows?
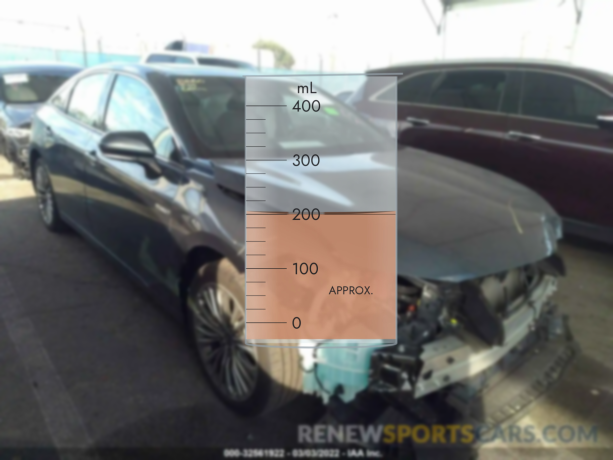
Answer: 200 mL
